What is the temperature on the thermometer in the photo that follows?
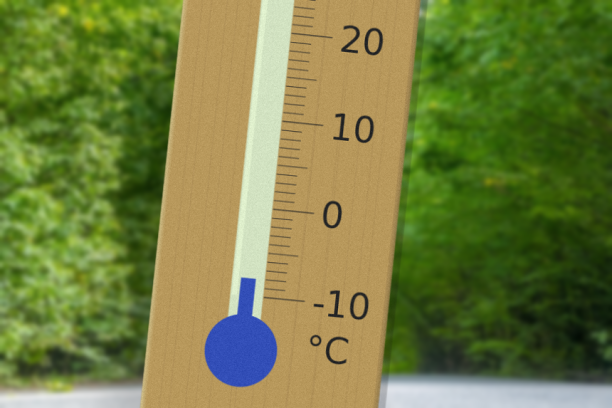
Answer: -8 °C
